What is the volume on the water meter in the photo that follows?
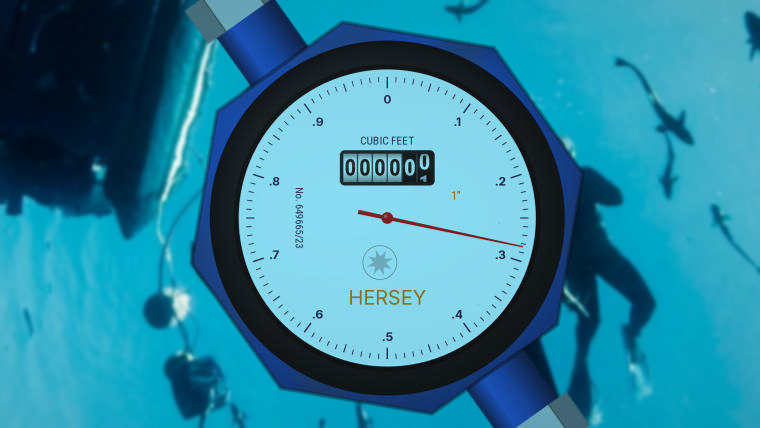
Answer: 0.28 ft³
